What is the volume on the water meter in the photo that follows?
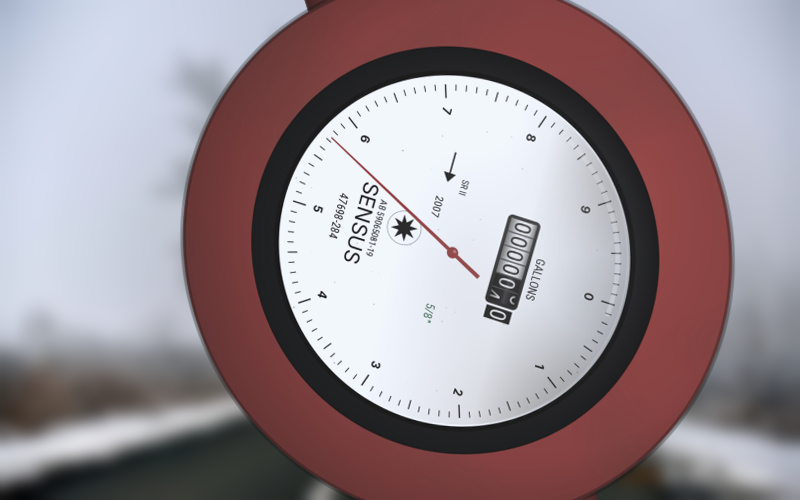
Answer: 35.7 gal
